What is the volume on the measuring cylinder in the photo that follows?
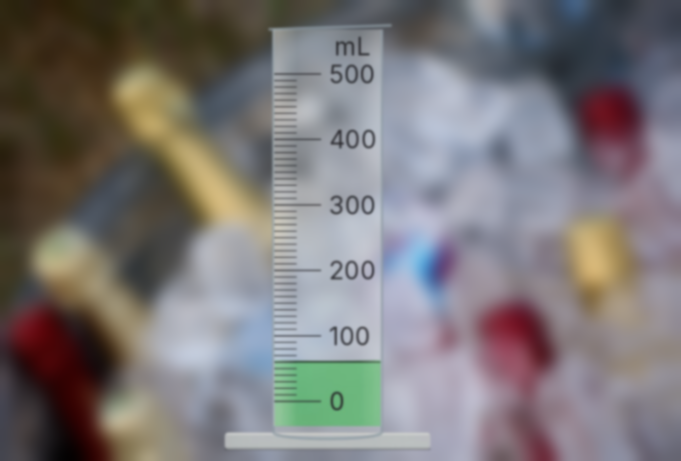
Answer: 60 mL
